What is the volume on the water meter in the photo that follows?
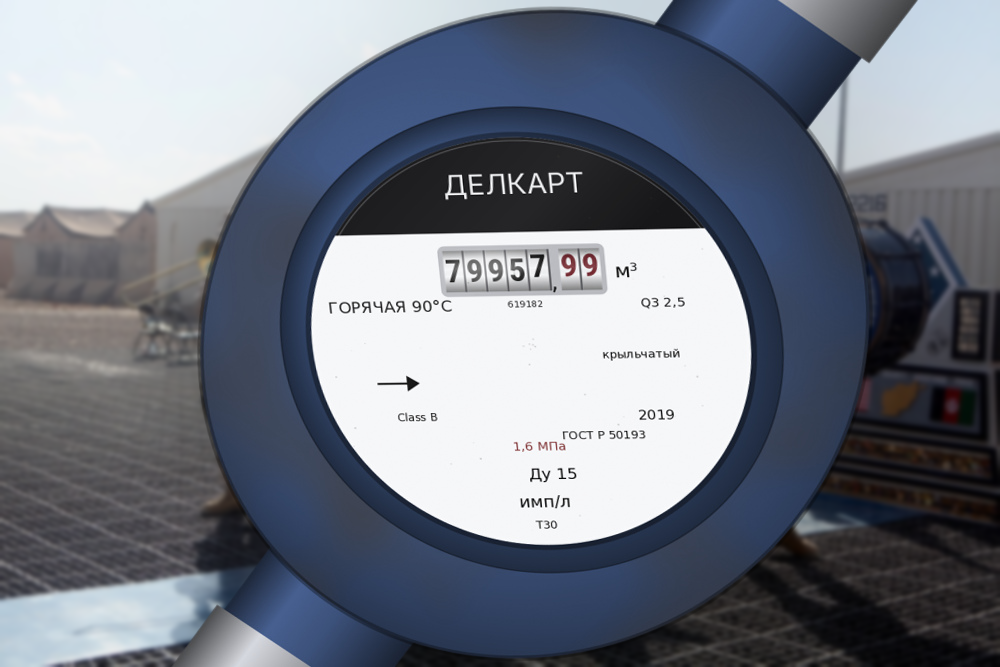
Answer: 79957.99 m³
